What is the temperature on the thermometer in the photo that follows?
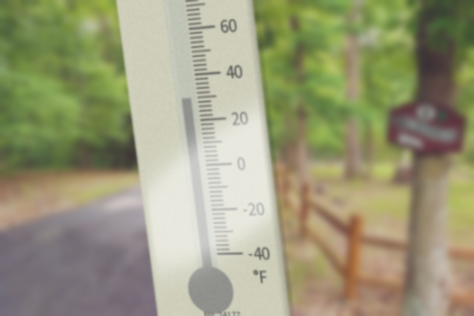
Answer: 30 °F
